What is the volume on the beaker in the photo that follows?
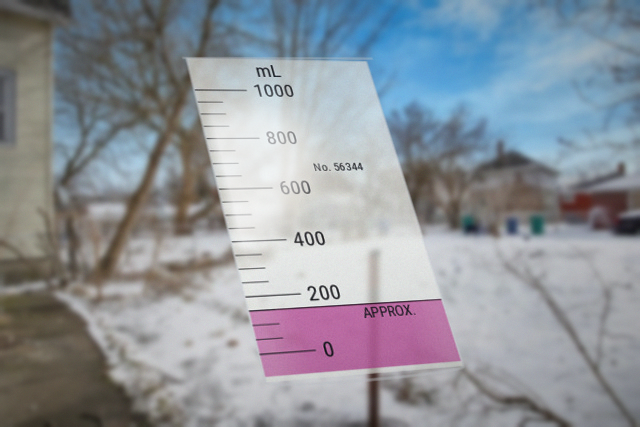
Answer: 150 mL
